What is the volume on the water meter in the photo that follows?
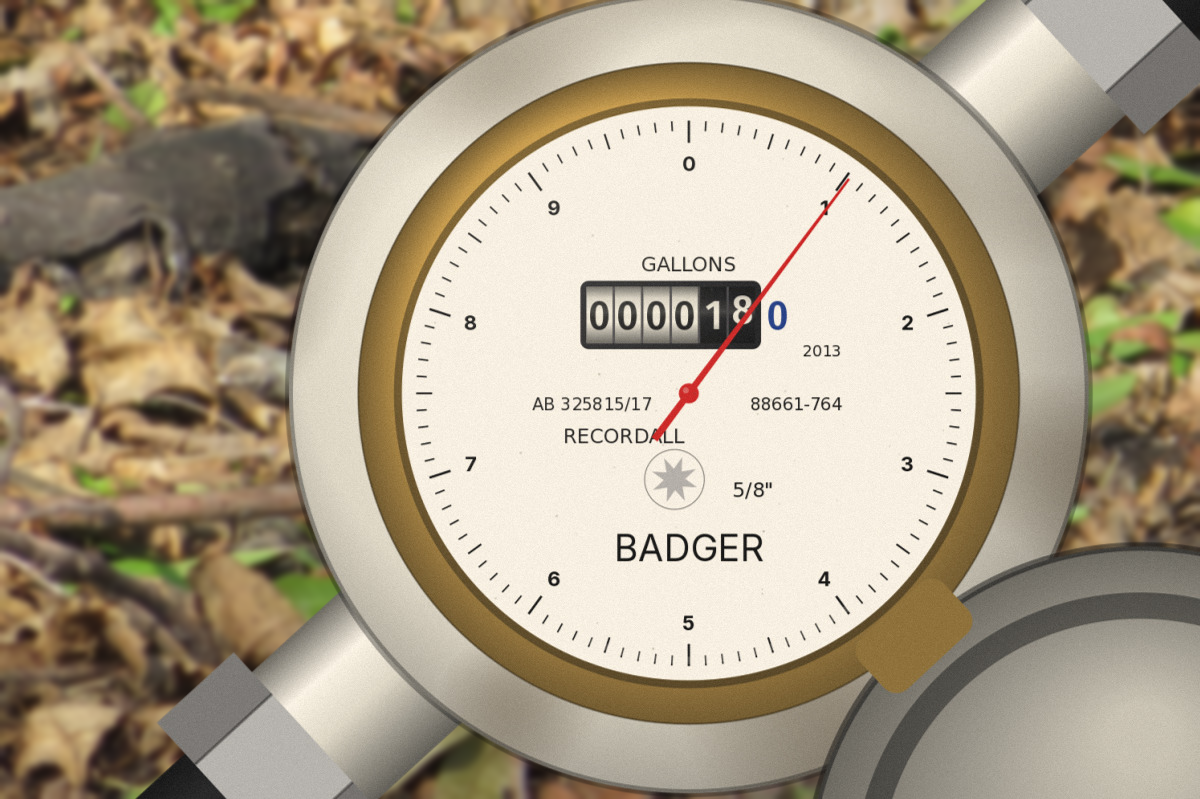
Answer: 181.0 gal
